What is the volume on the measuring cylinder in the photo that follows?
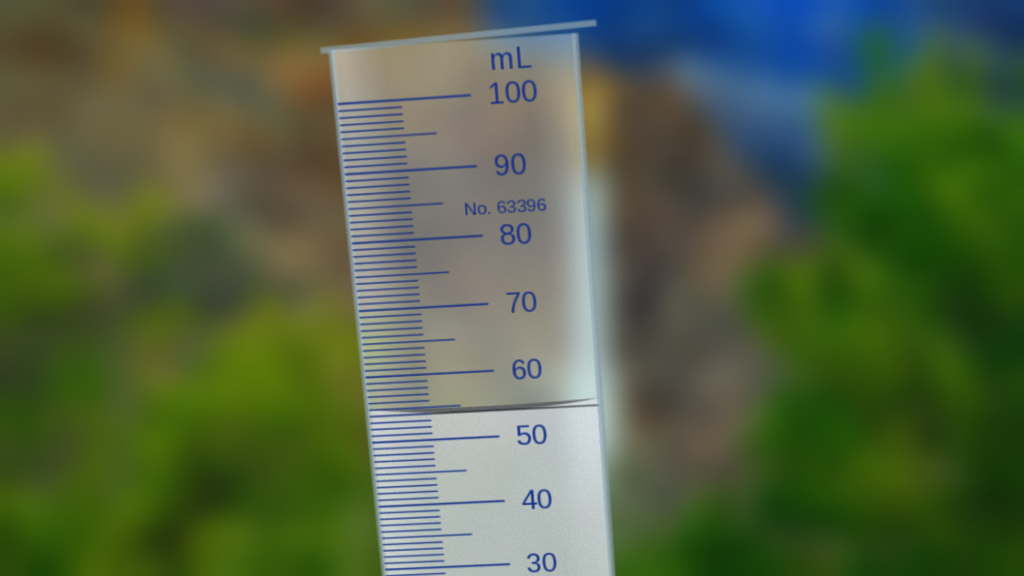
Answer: 54 mL
